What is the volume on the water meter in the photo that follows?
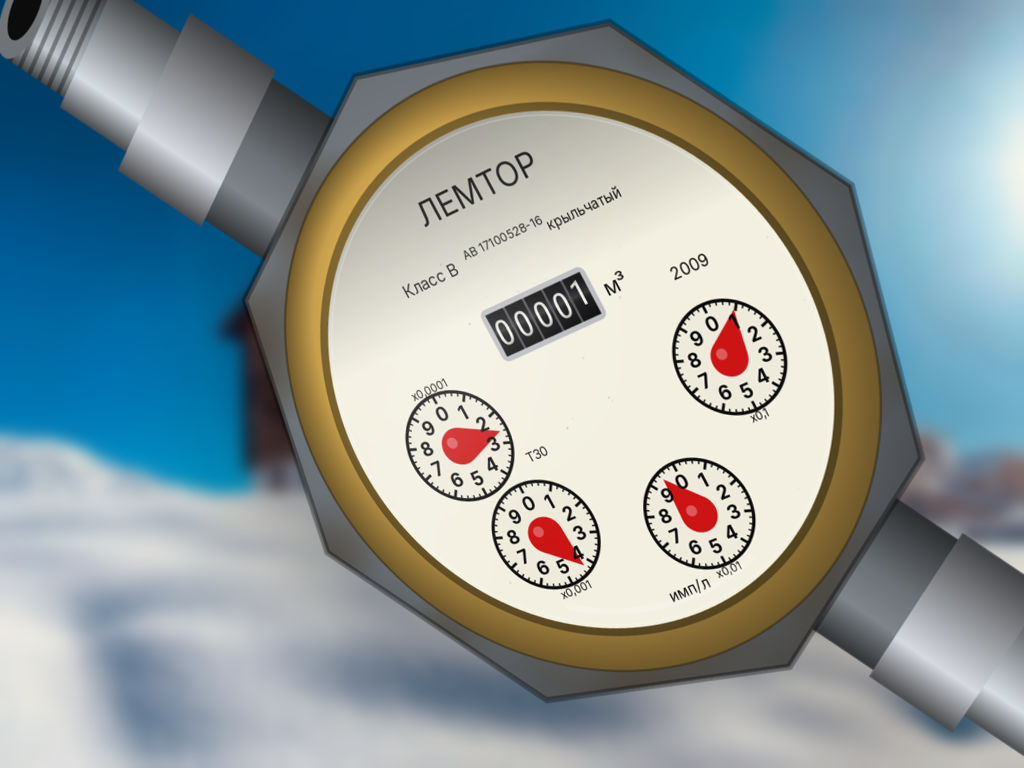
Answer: 1.0942 m³
